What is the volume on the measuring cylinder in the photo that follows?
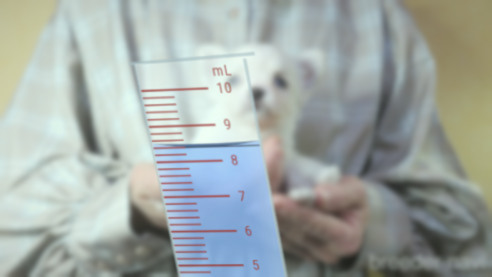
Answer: 8.4 mL
